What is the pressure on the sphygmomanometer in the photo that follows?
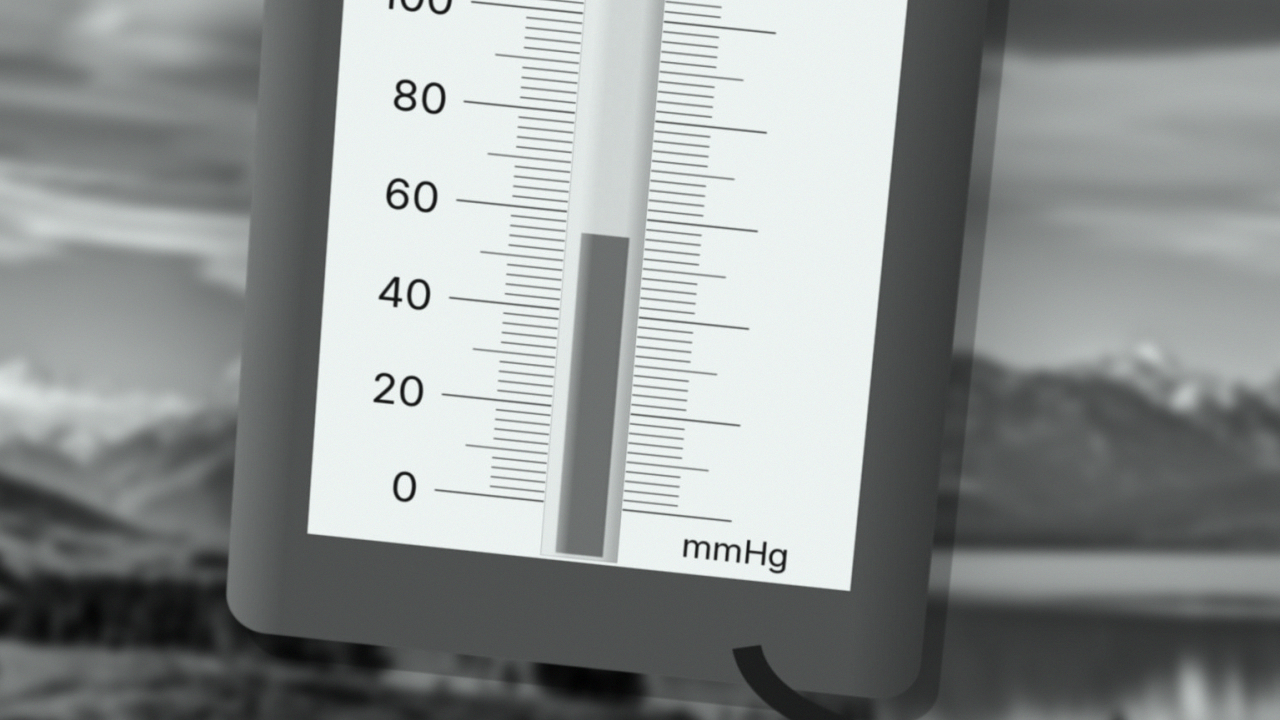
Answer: 56 mmHg
